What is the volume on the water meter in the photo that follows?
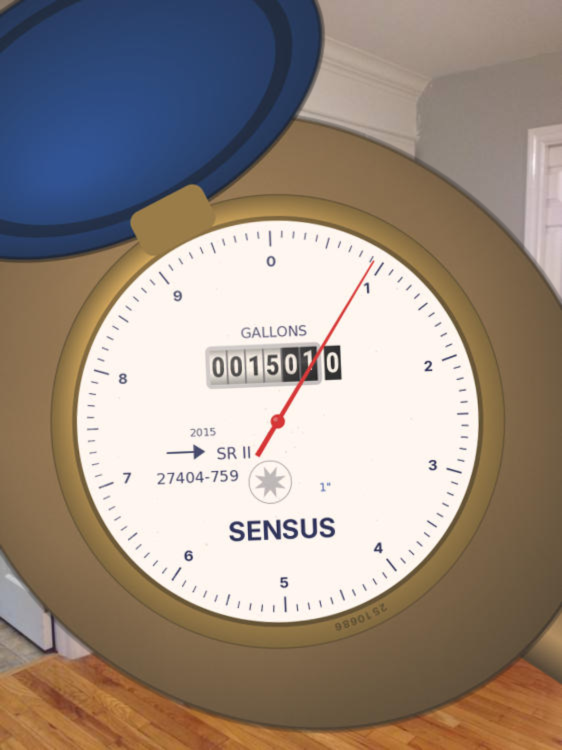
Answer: 15010.9 gal
